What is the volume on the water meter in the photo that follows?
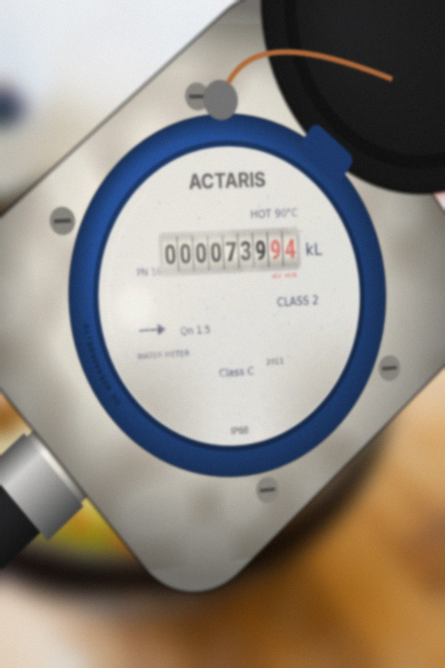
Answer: 739.94 kL
